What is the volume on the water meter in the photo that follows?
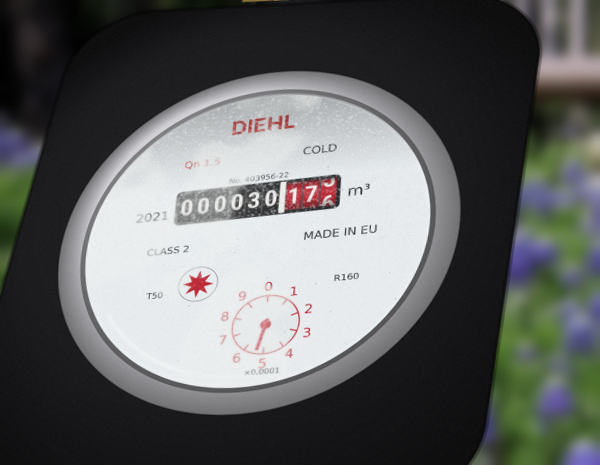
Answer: 30.1755 m³
